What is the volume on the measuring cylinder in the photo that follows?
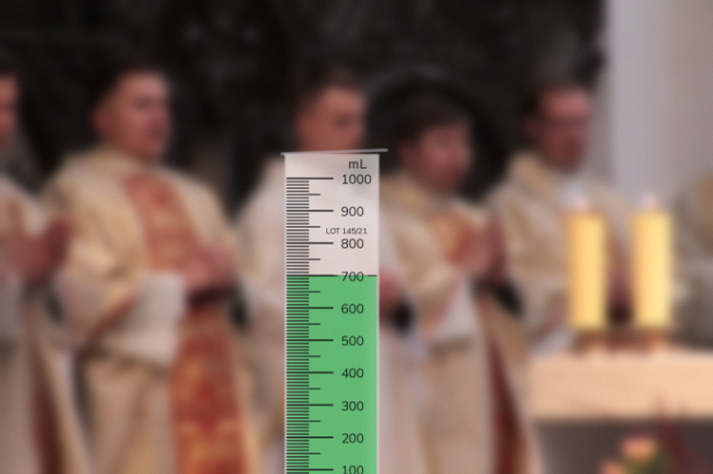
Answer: 700 mL
